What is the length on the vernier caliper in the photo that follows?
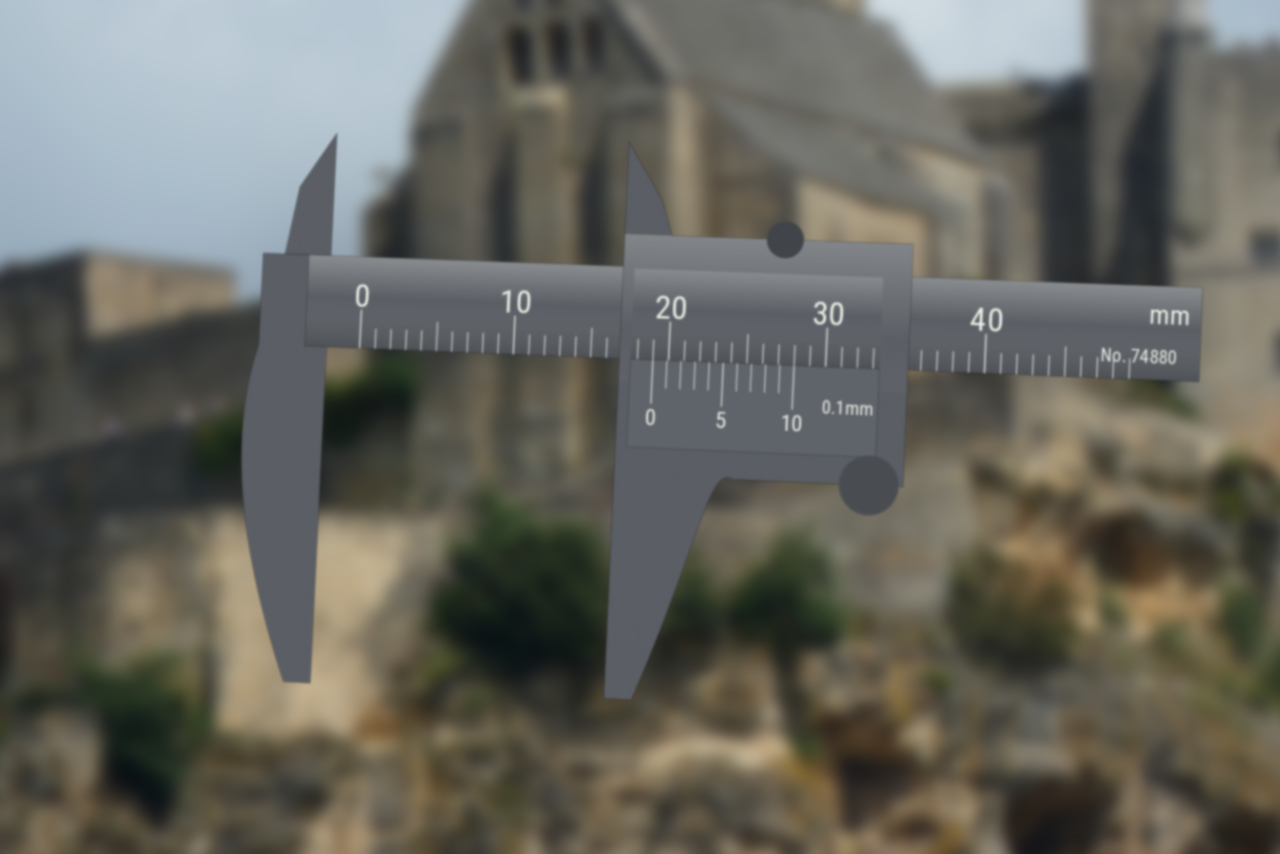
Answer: 19.0 mm
